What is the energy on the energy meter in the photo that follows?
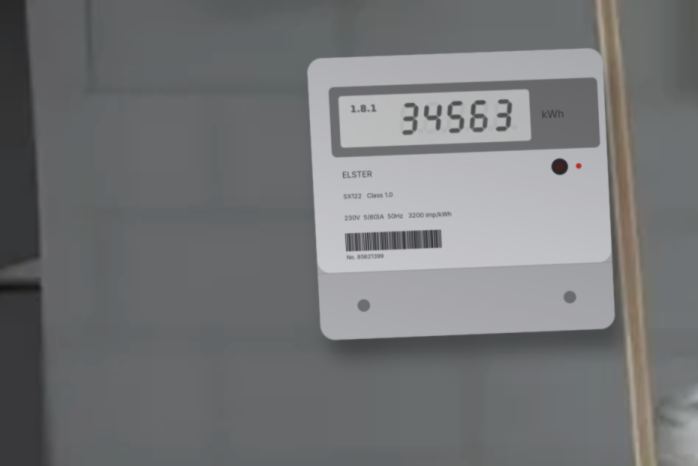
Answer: 34563 kWh
